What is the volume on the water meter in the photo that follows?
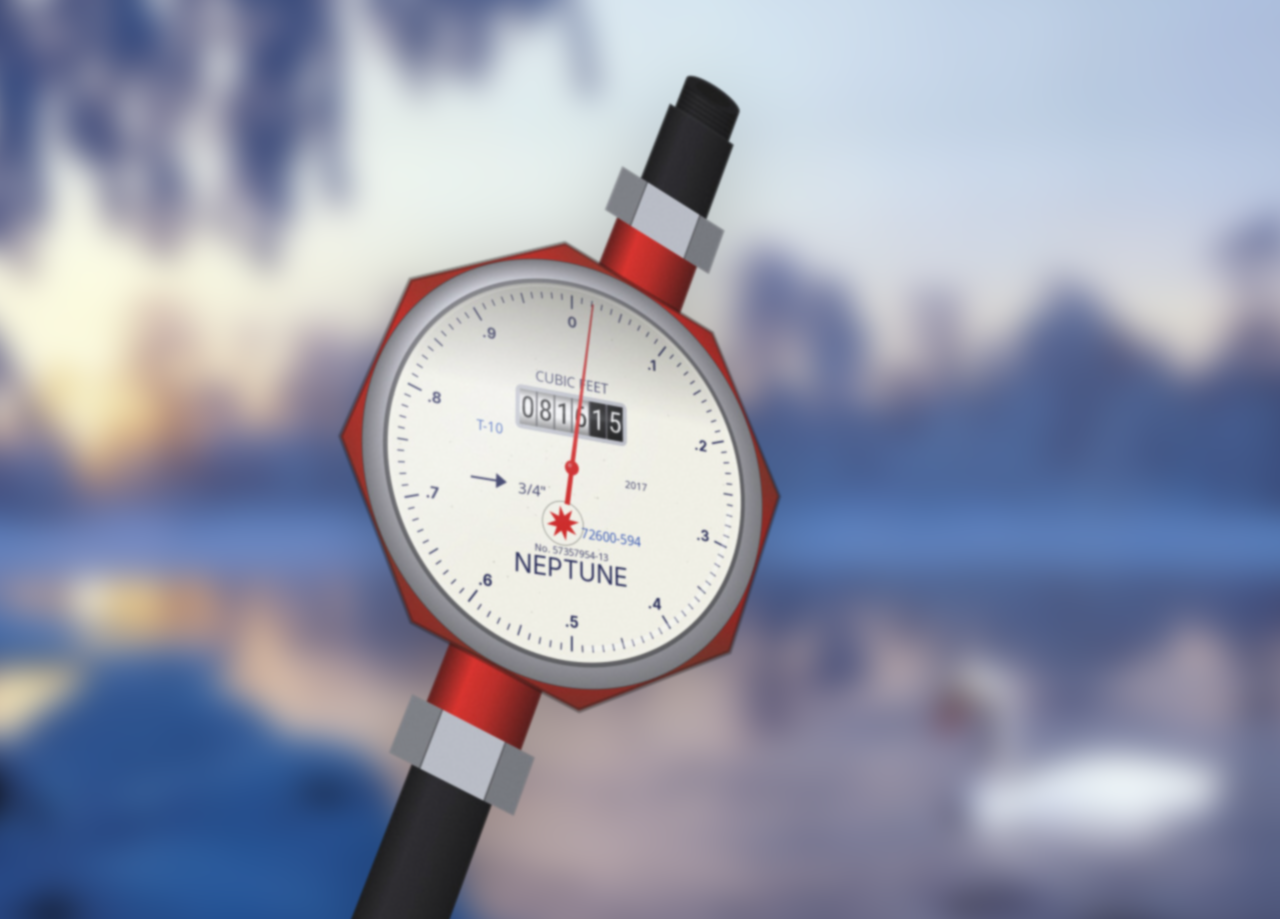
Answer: 81615.02 ft³
